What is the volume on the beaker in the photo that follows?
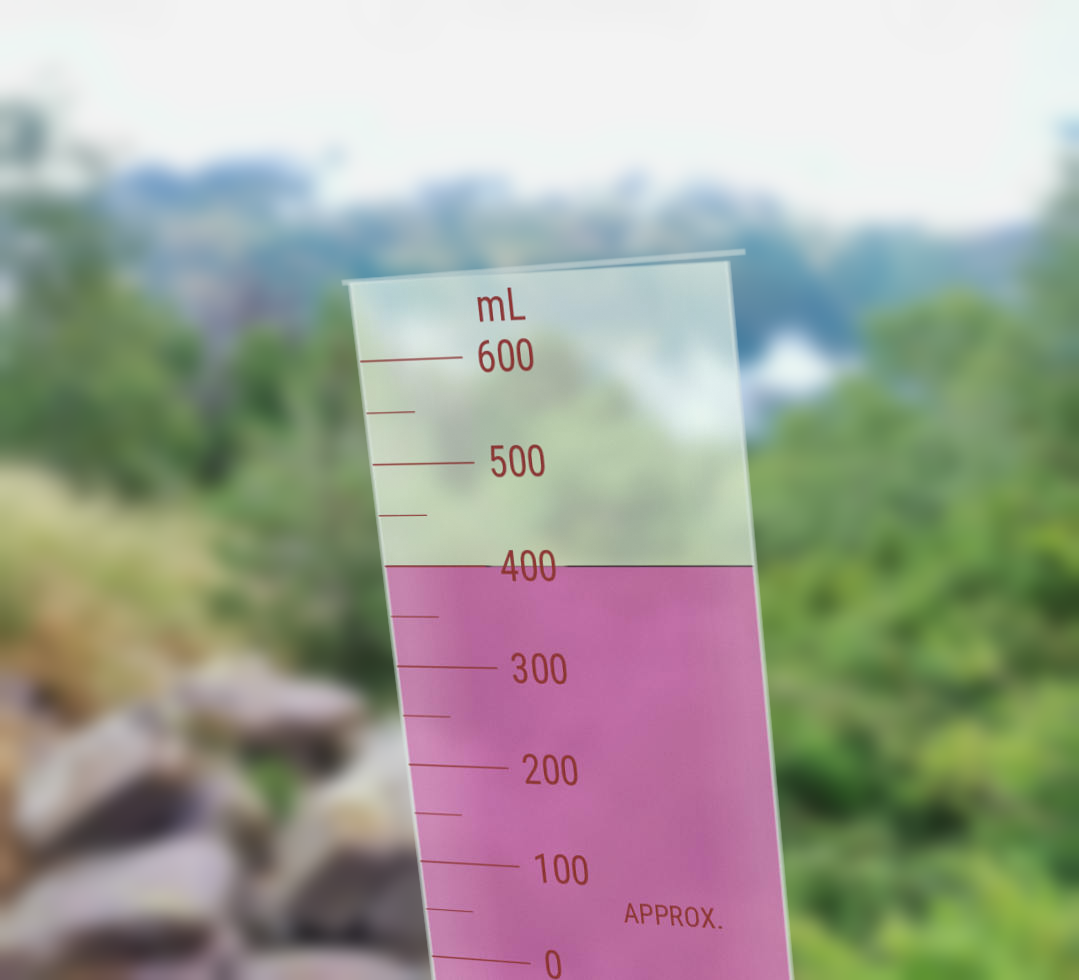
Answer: 400 mL
